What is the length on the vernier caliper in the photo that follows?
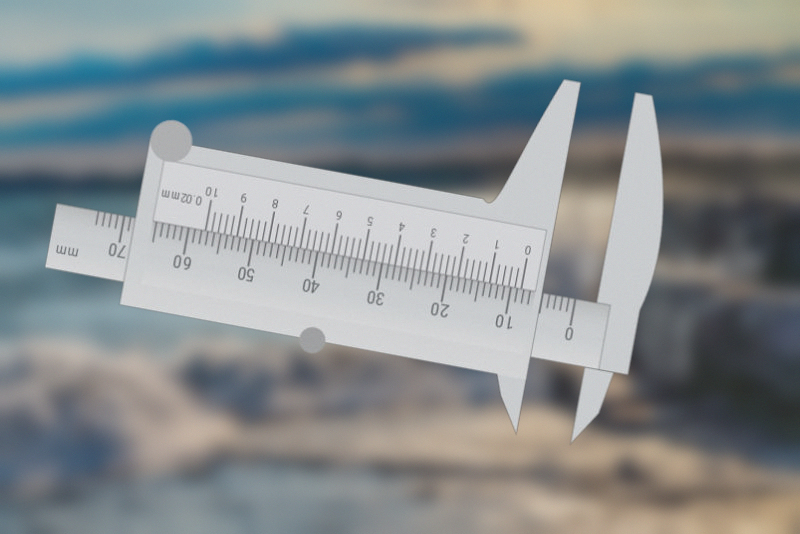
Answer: 8.4 mm
